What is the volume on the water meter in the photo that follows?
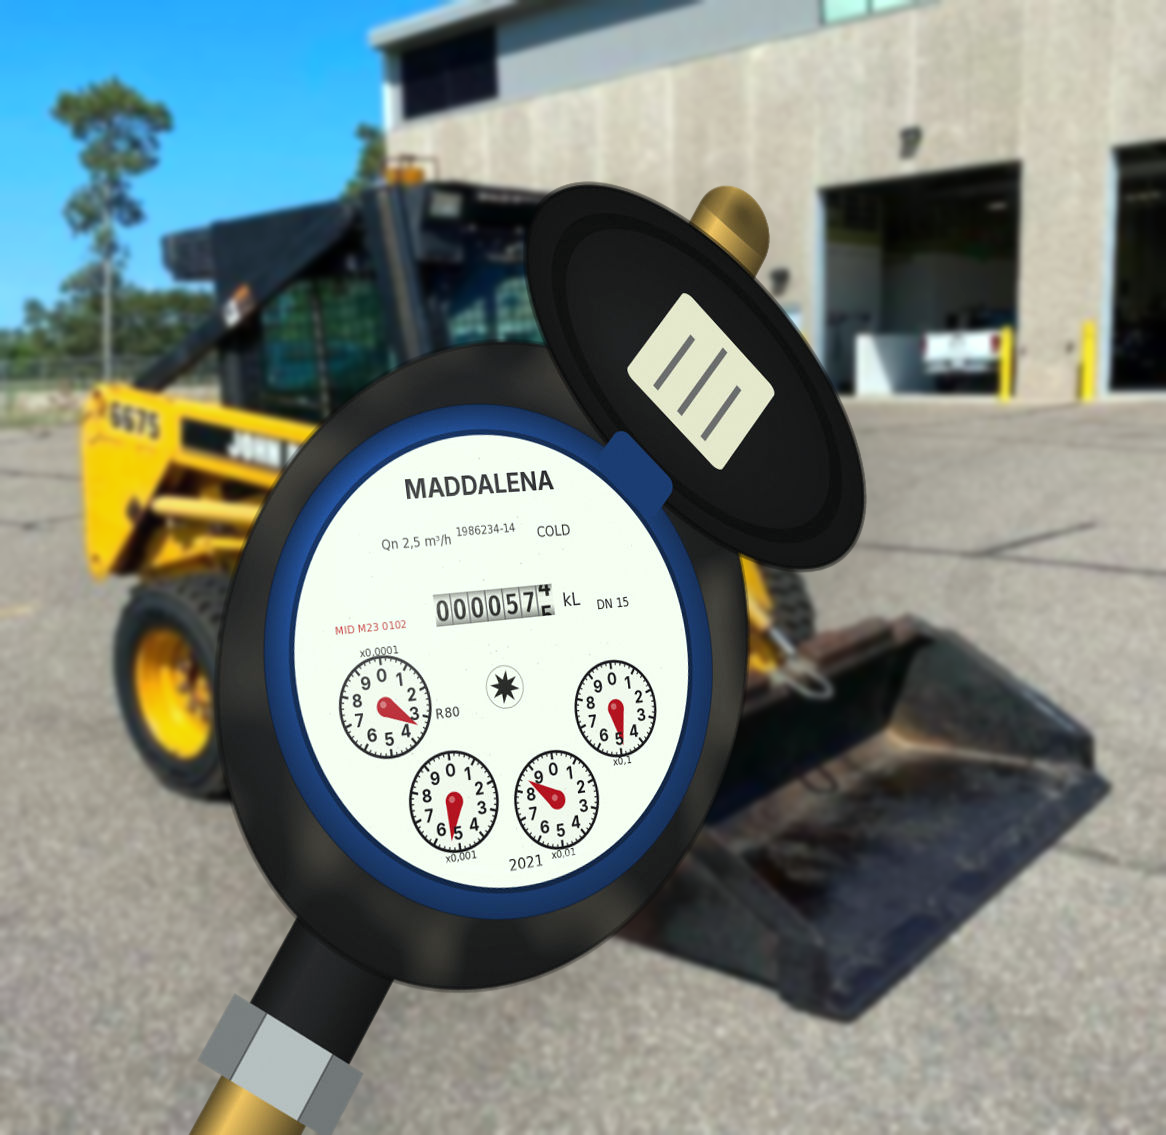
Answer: 574.4853 kL
